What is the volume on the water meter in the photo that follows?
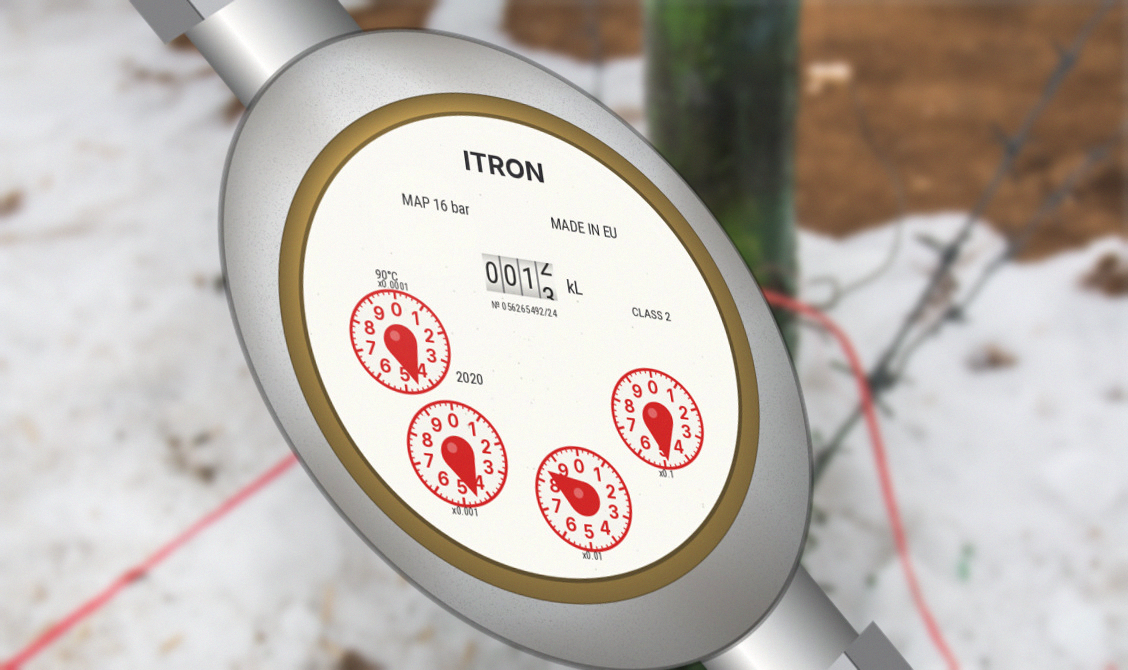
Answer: 12.4844 kL
